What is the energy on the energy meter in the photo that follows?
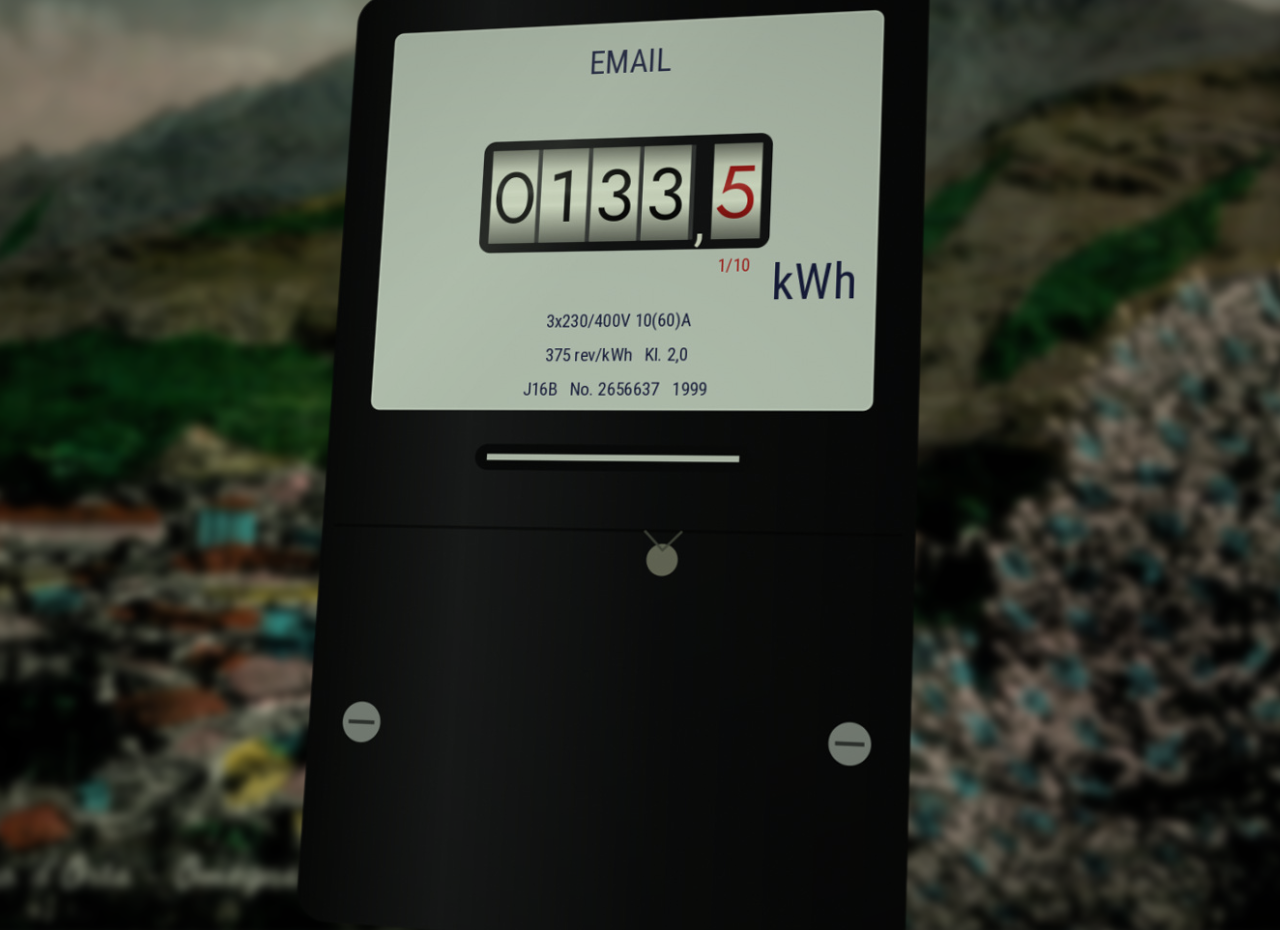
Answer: 133.5 kWh
